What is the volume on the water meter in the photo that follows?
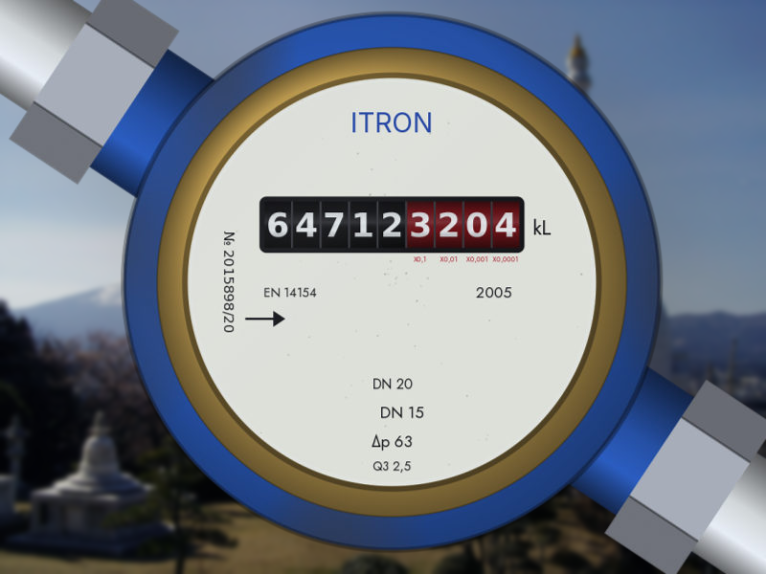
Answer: 64712.3204 kL
